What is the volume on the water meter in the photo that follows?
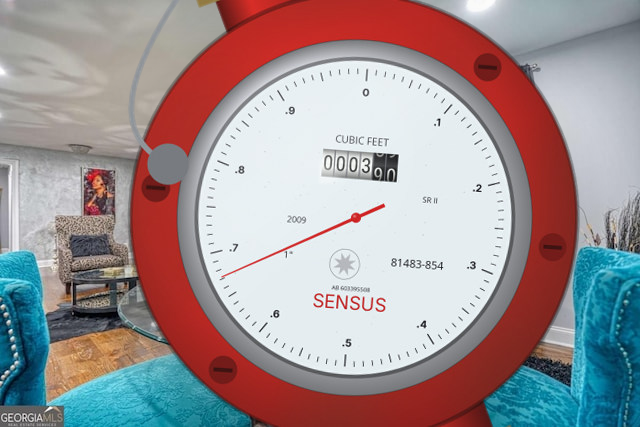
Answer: 389.67 ft³
